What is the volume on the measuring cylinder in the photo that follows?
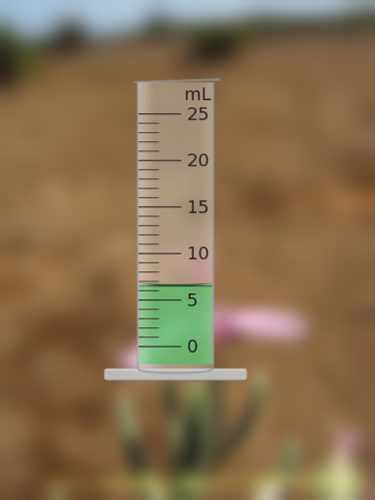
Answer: 6.5 mL
